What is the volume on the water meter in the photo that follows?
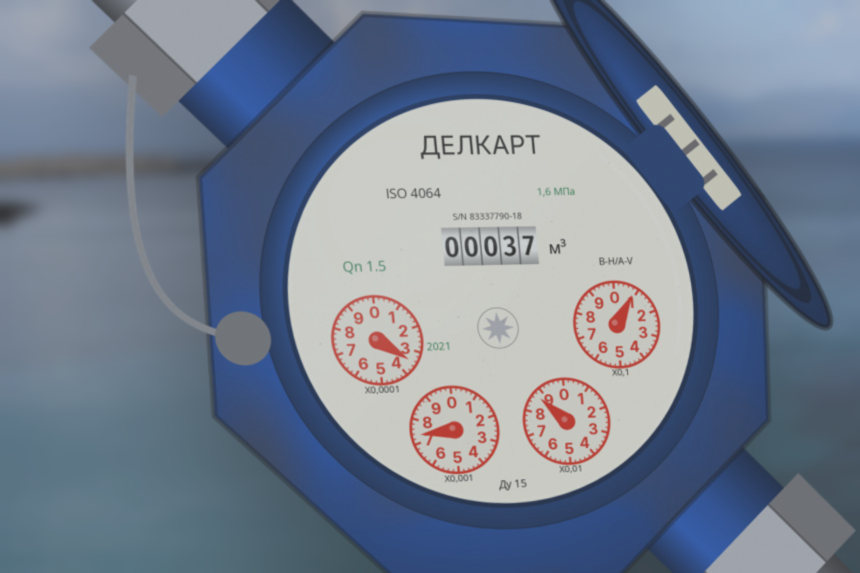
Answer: 37.0873 m³
